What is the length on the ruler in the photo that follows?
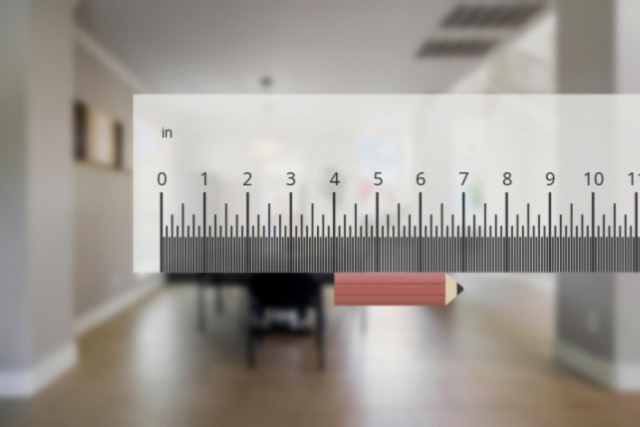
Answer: 3 in
